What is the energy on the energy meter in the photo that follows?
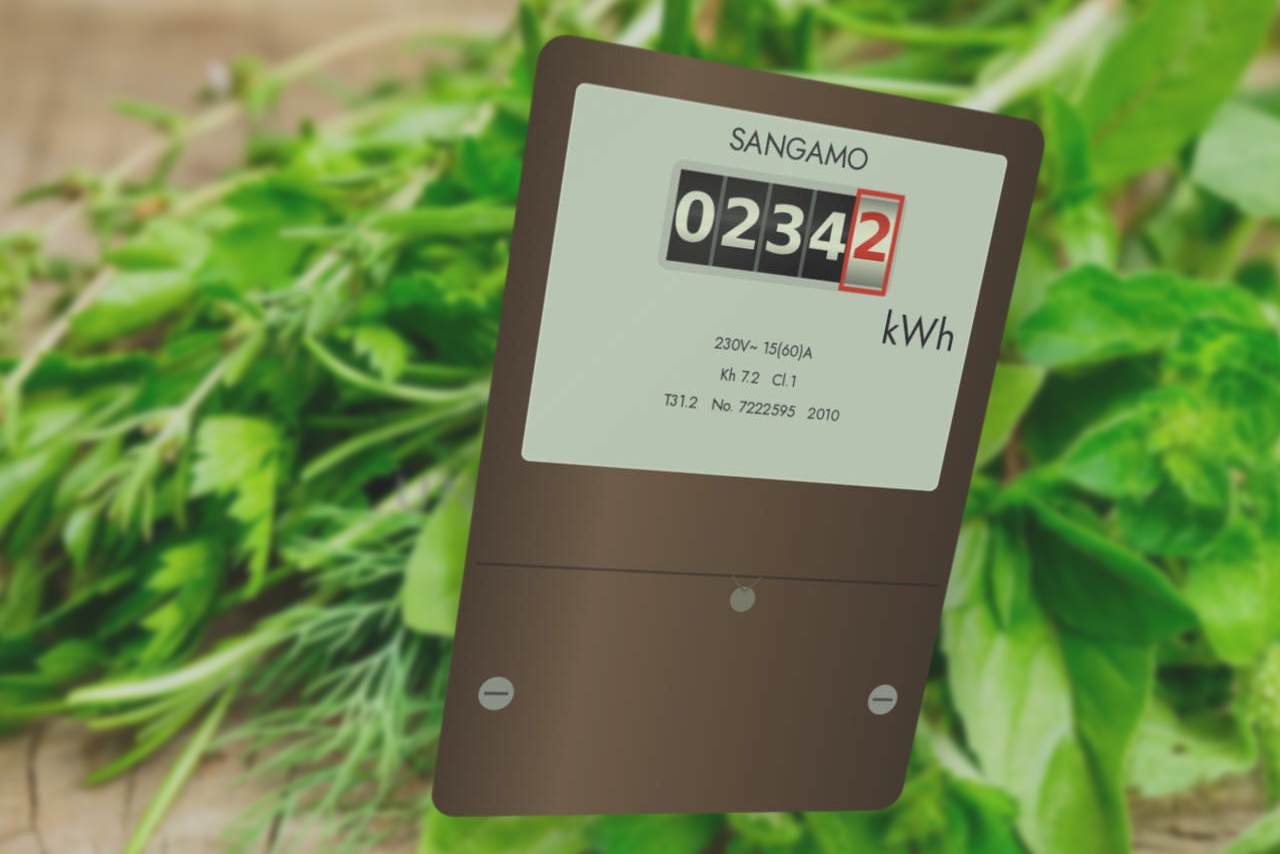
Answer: 234.2 kWh
